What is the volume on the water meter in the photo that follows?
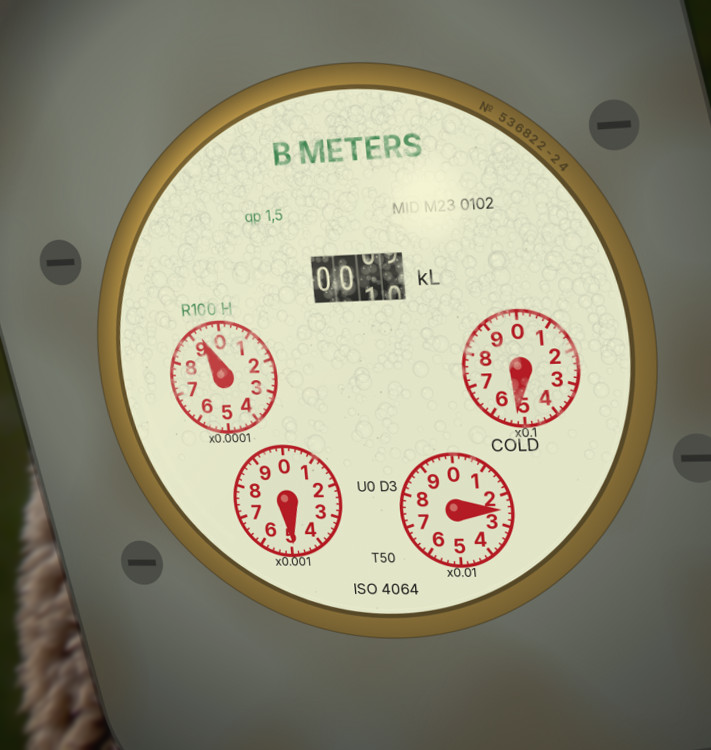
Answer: 9.5249 kL
